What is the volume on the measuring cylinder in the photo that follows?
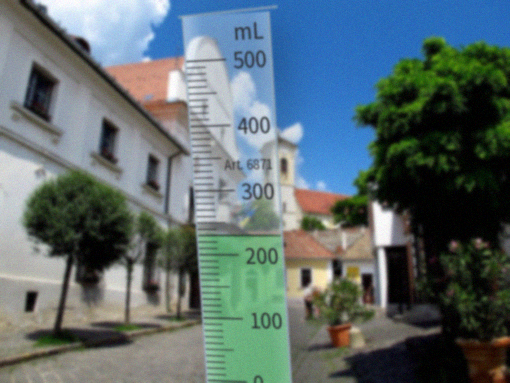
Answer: 230 mL
